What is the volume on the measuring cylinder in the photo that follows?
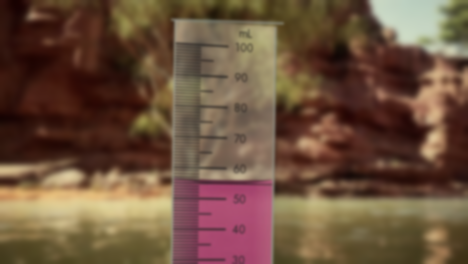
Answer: 55 mL
